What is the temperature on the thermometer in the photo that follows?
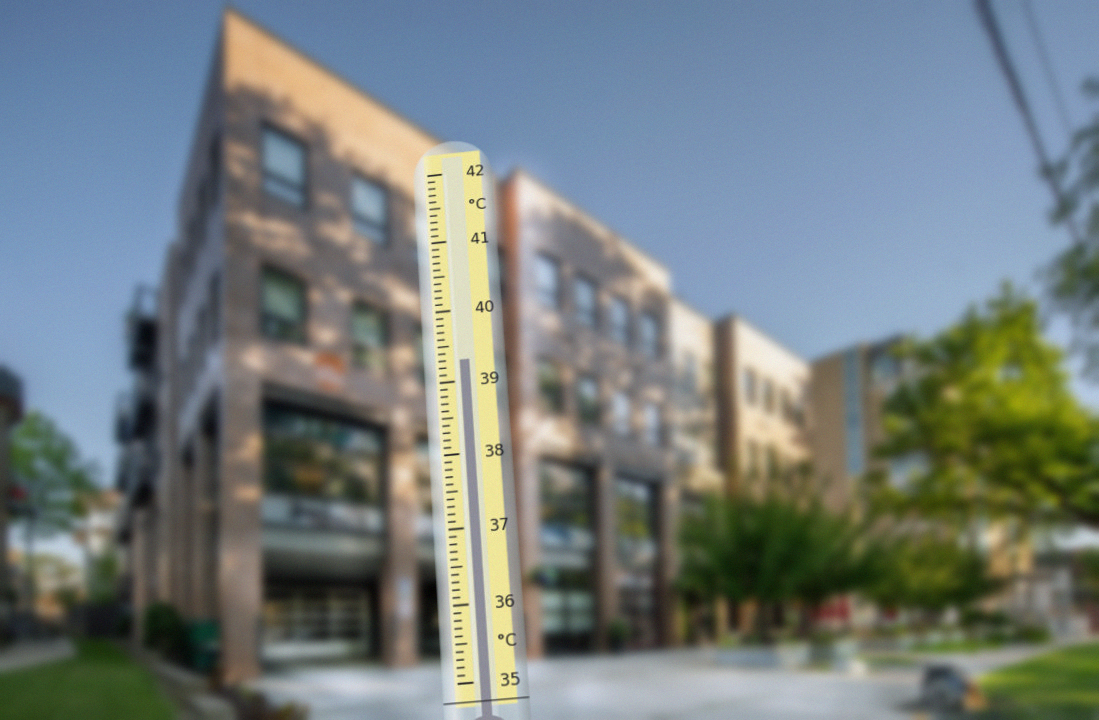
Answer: 39.3 °C
